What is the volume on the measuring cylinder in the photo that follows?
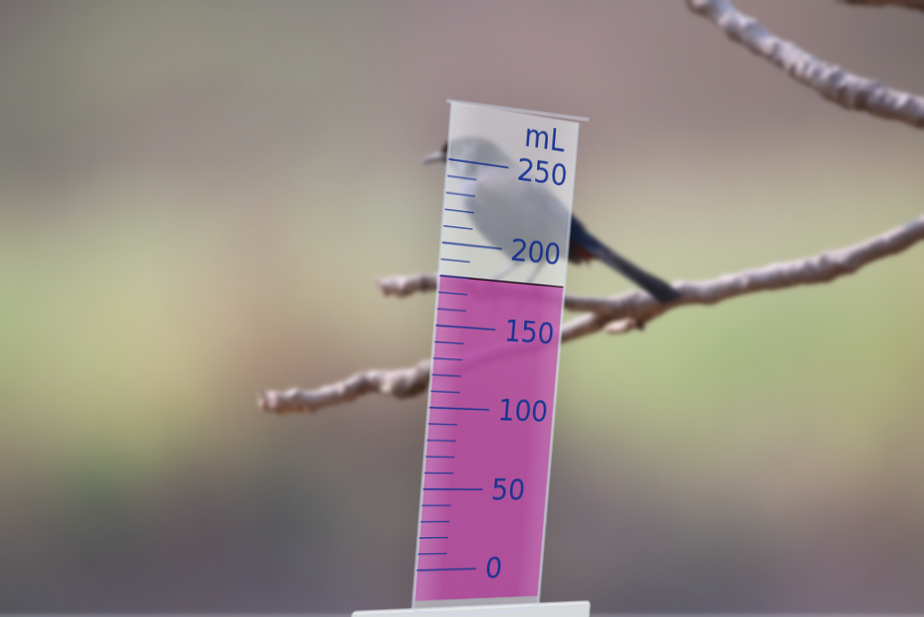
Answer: 180 mL
